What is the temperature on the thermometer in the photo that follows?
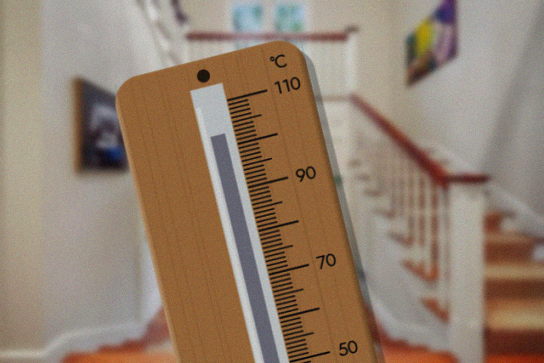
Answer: 103 °C
